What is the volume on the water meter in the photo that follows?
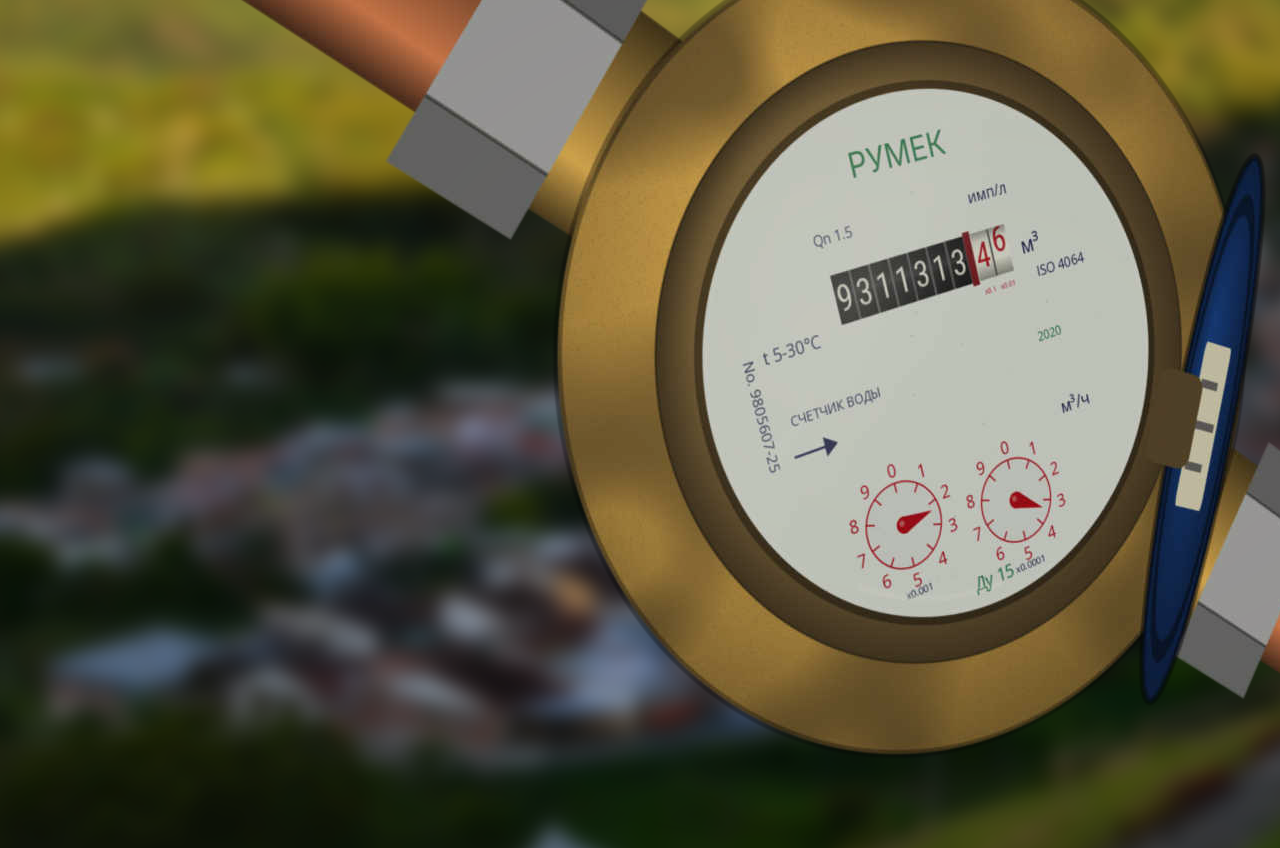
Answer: 9311313.4623 m³
